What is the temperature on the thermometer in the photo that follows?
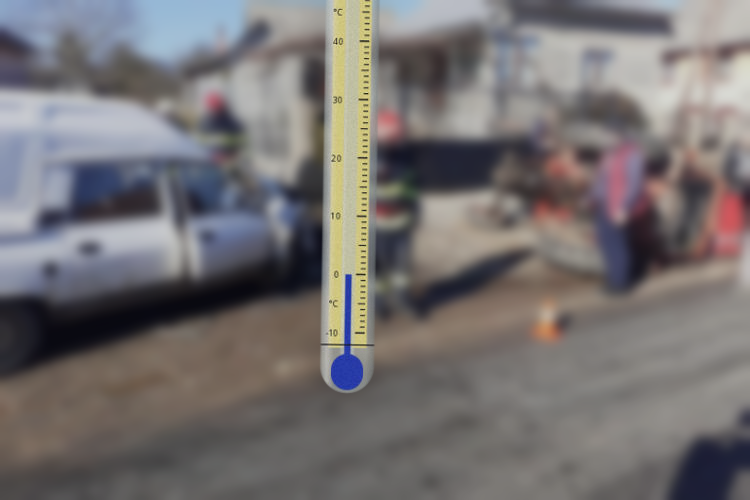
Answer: 0 °C
